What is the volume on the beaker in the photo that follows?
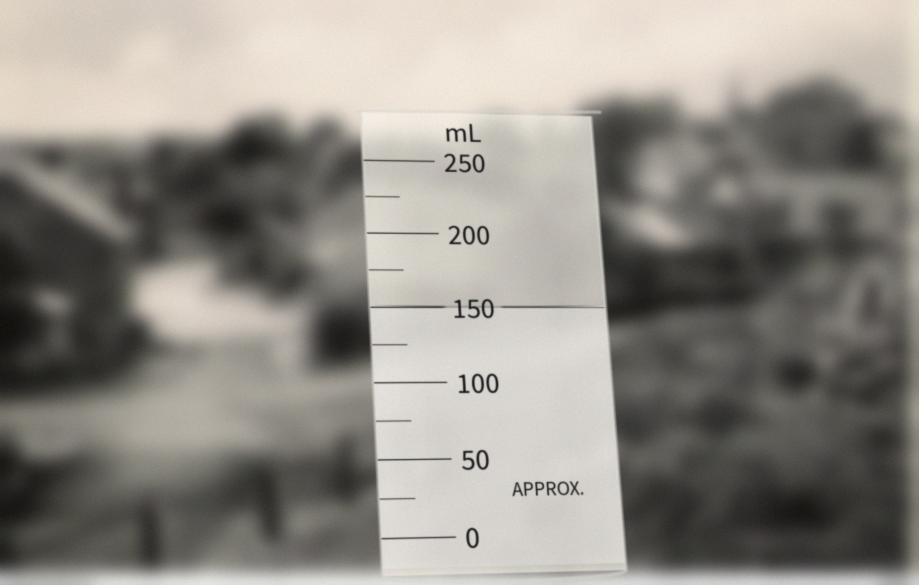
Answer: 150 mL
